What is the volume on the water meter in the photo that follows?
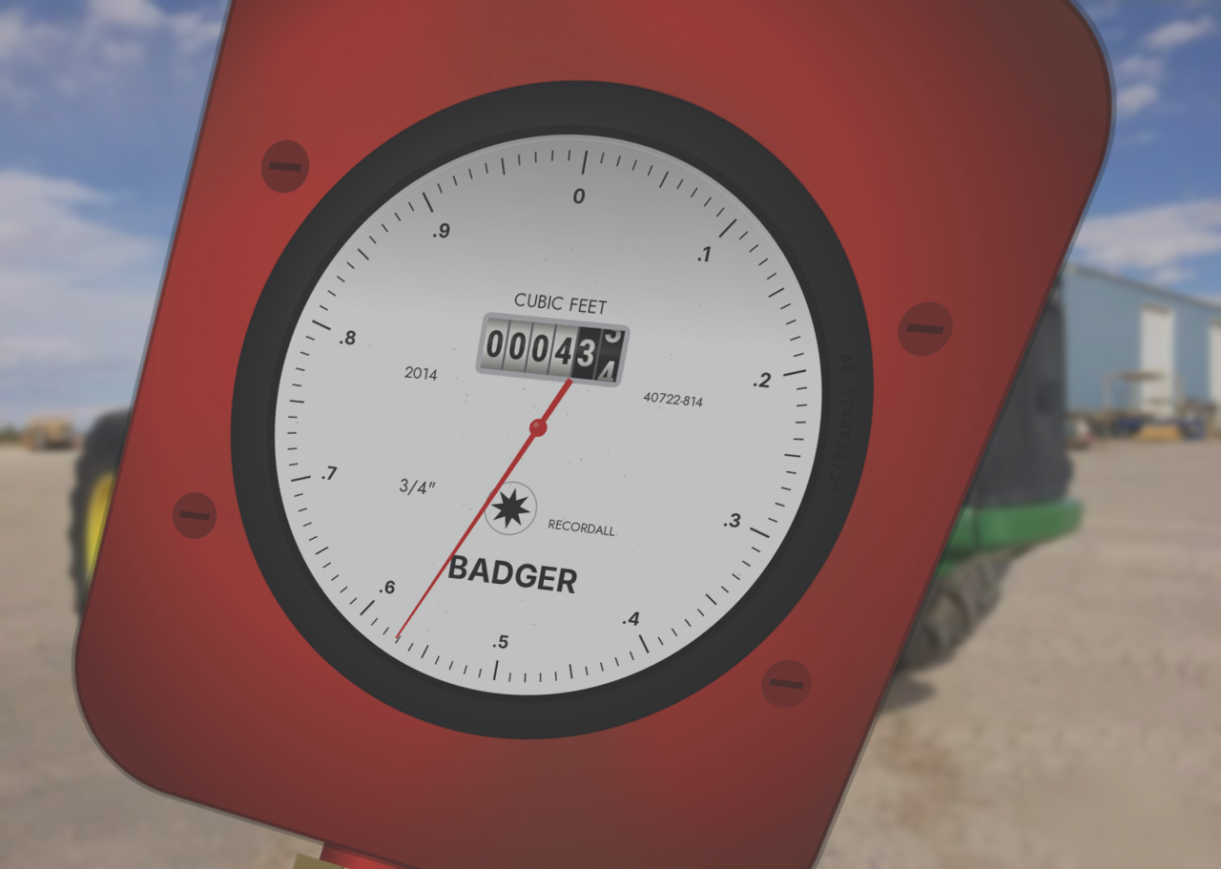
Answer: 433.57 ft³
